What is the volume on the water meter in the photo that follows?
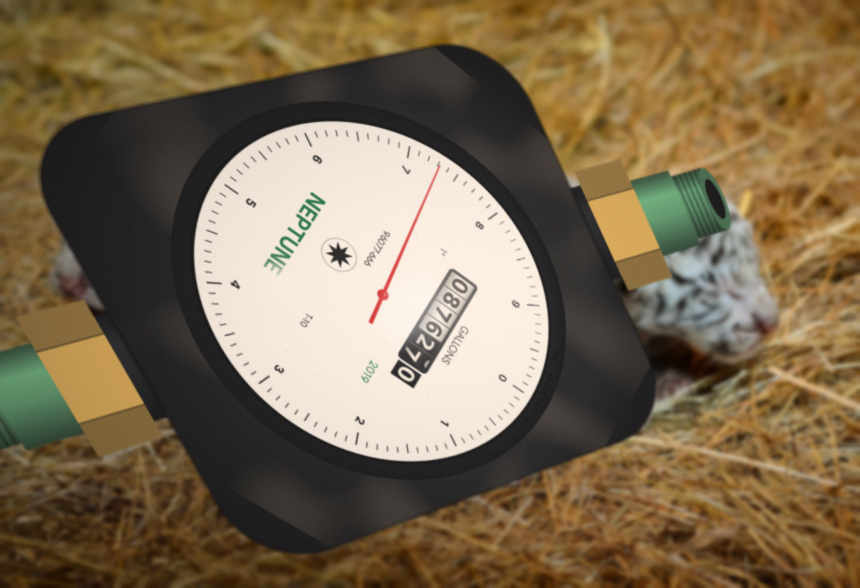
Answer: 876267.3 gal
